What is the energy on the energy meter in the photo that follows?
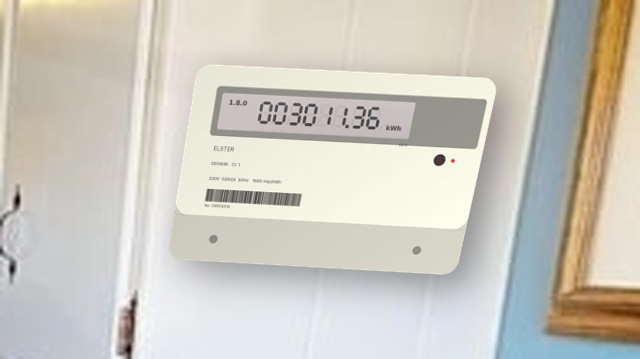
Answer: 3011.36 kWh
